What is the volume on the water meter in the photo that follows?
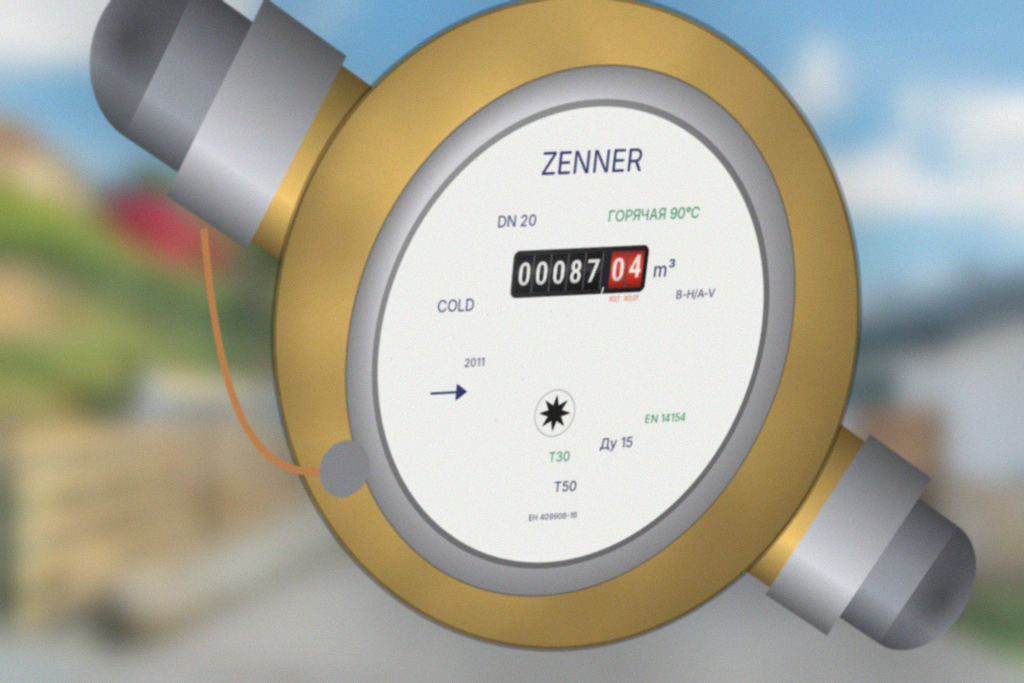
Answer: 87.04 m³
